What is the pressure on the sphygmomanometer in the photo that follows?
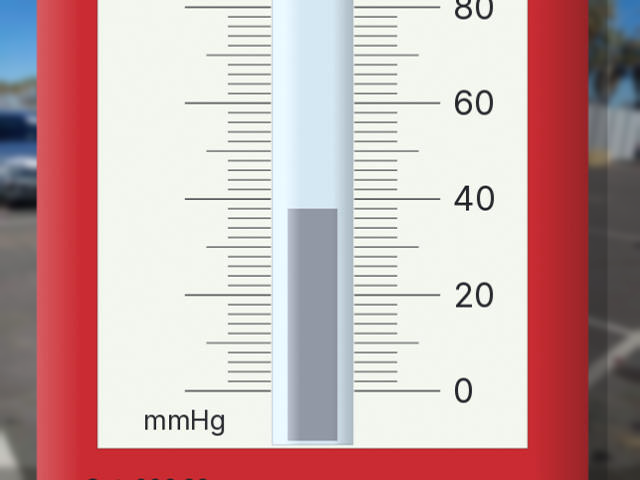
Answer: 38 mmHg
